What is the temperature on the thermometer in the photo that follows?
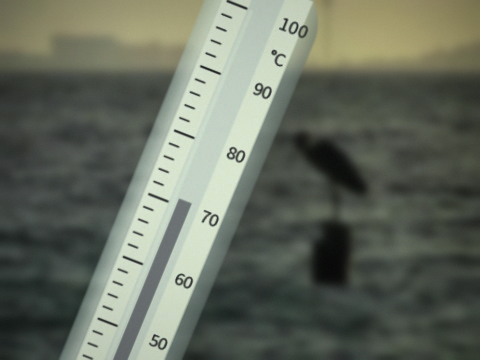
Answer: 71 °C
